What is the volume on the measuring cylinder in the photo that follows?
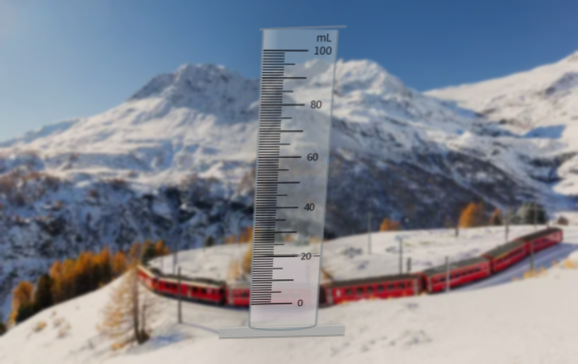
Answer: 20 mL
